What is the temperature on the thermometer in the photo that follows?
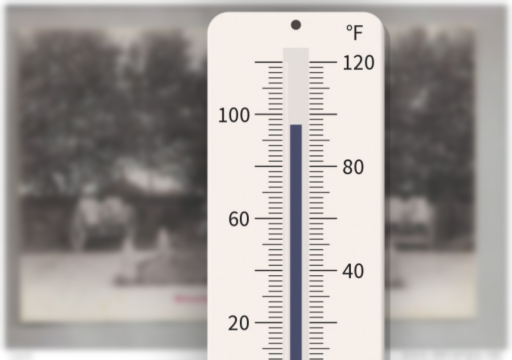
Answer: 96 °F
